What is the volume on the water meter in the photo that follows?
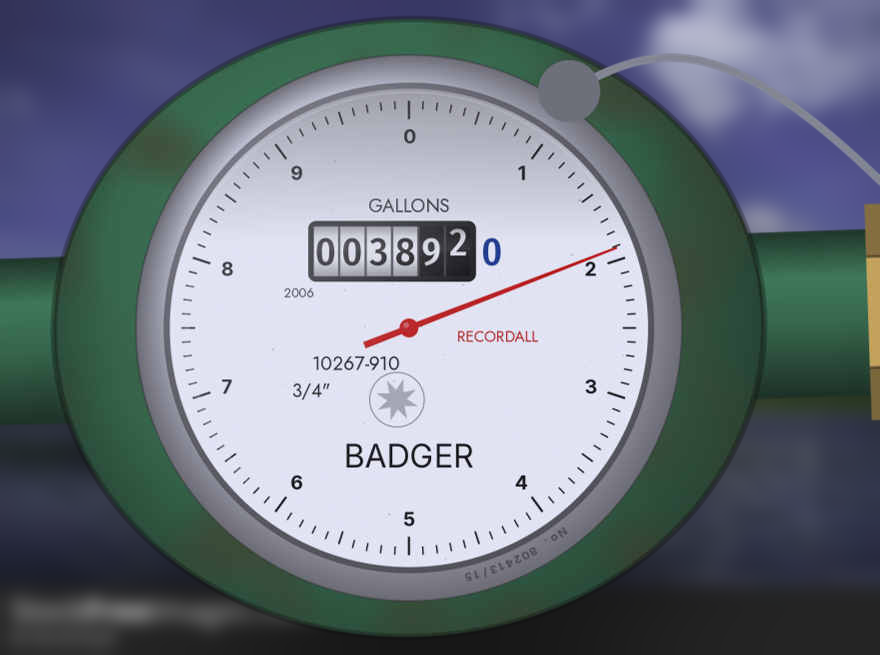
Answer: 38921.9 gal
